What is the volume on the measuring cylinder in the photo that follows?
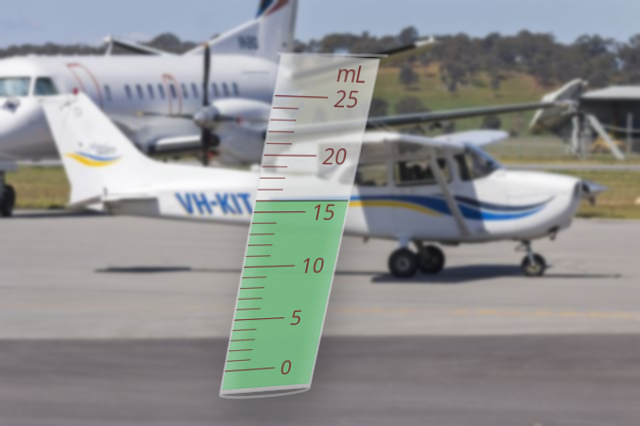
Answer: 16 mL
